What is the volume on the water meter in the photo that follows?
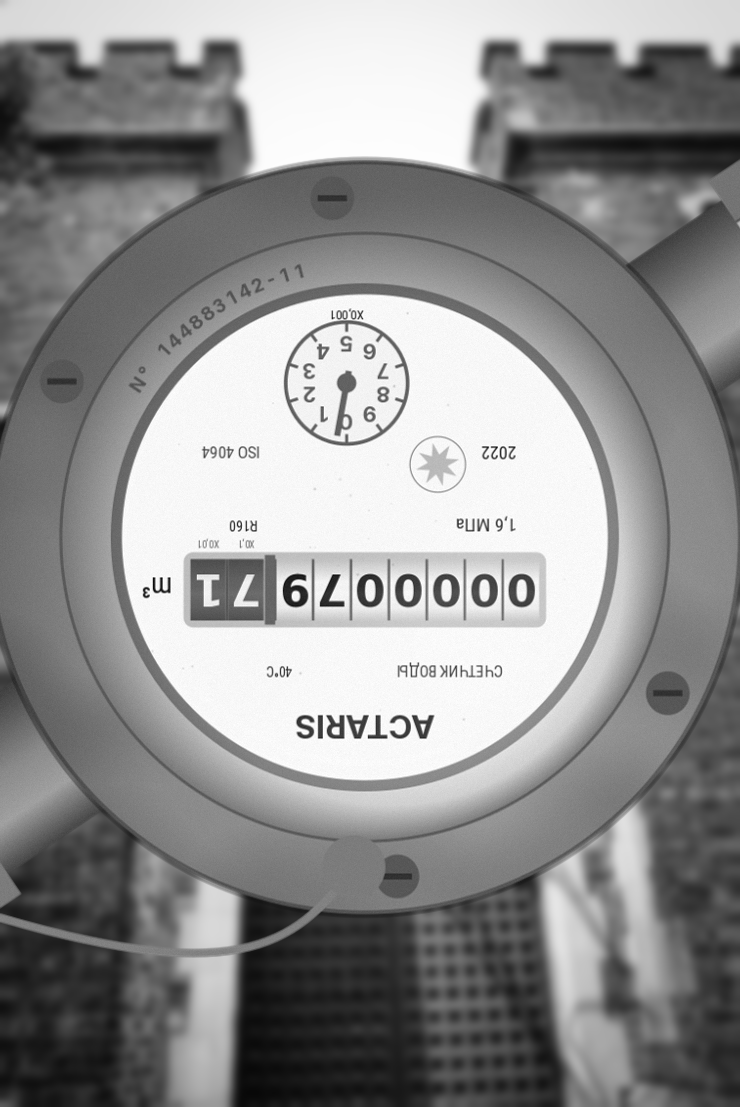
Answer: 79.710 m³
